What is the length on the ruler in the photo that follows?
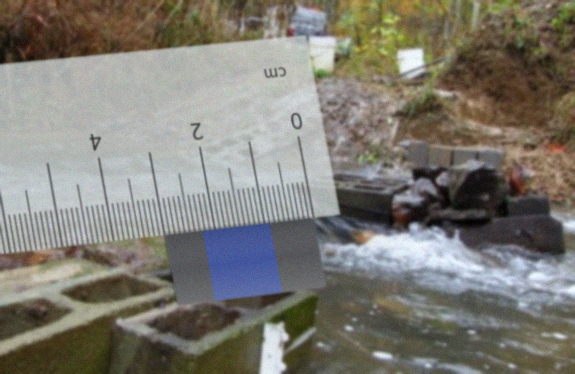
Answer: 3 cm
